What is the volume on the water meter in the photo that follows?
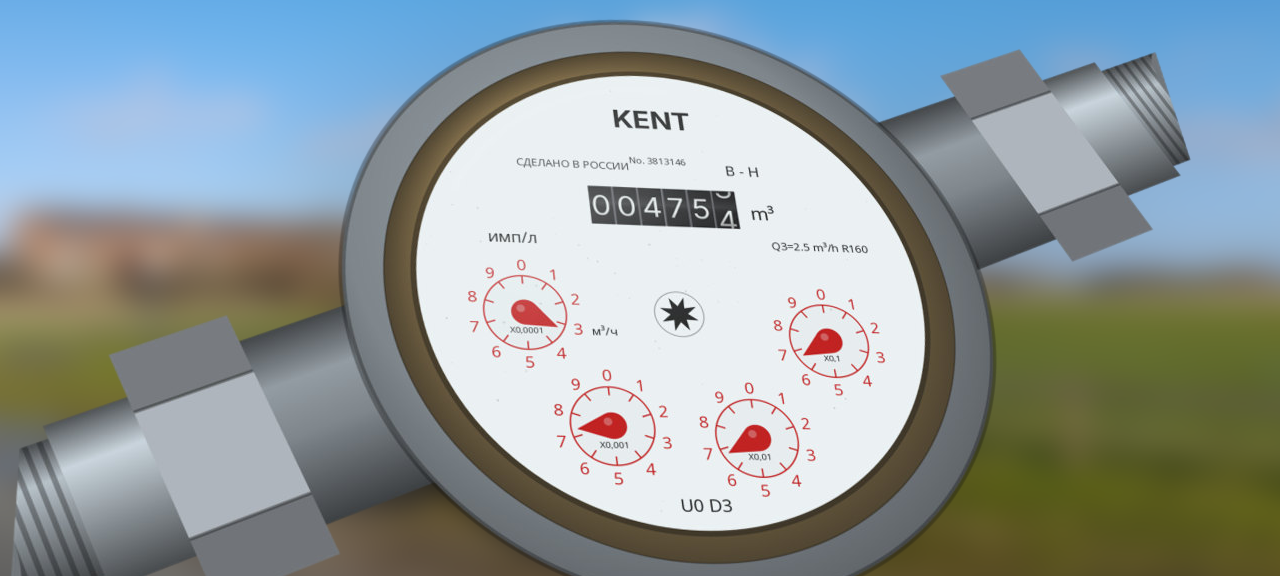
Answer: 4753.6673 m³
